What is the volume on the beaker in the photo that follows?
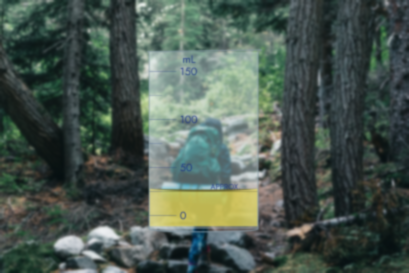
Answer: 25 mL
